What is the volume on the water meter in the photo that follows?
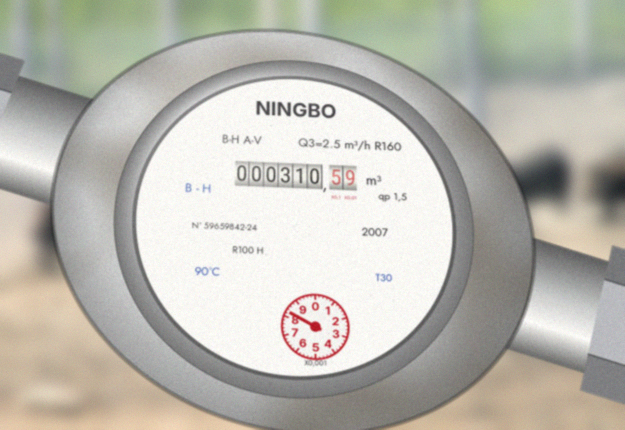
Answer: 310.598 m³
